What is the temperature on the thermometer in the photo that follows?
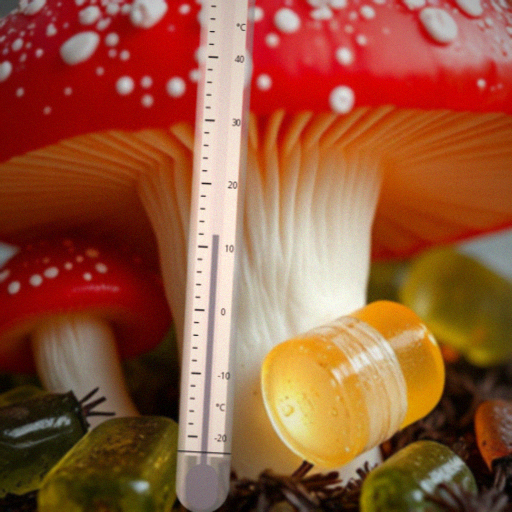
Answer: 12 °C
